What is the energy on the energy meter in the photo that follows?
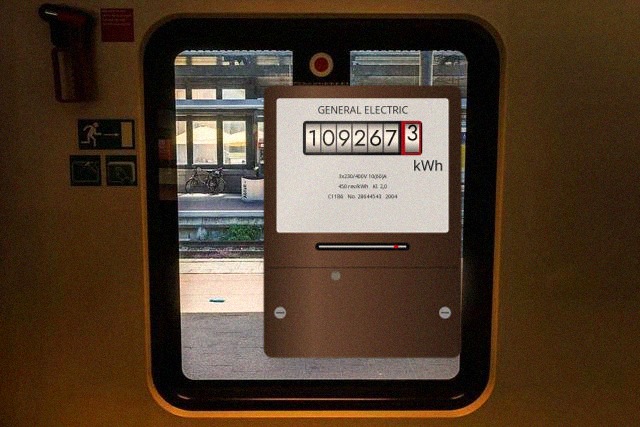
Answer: 109267.3 kWh
